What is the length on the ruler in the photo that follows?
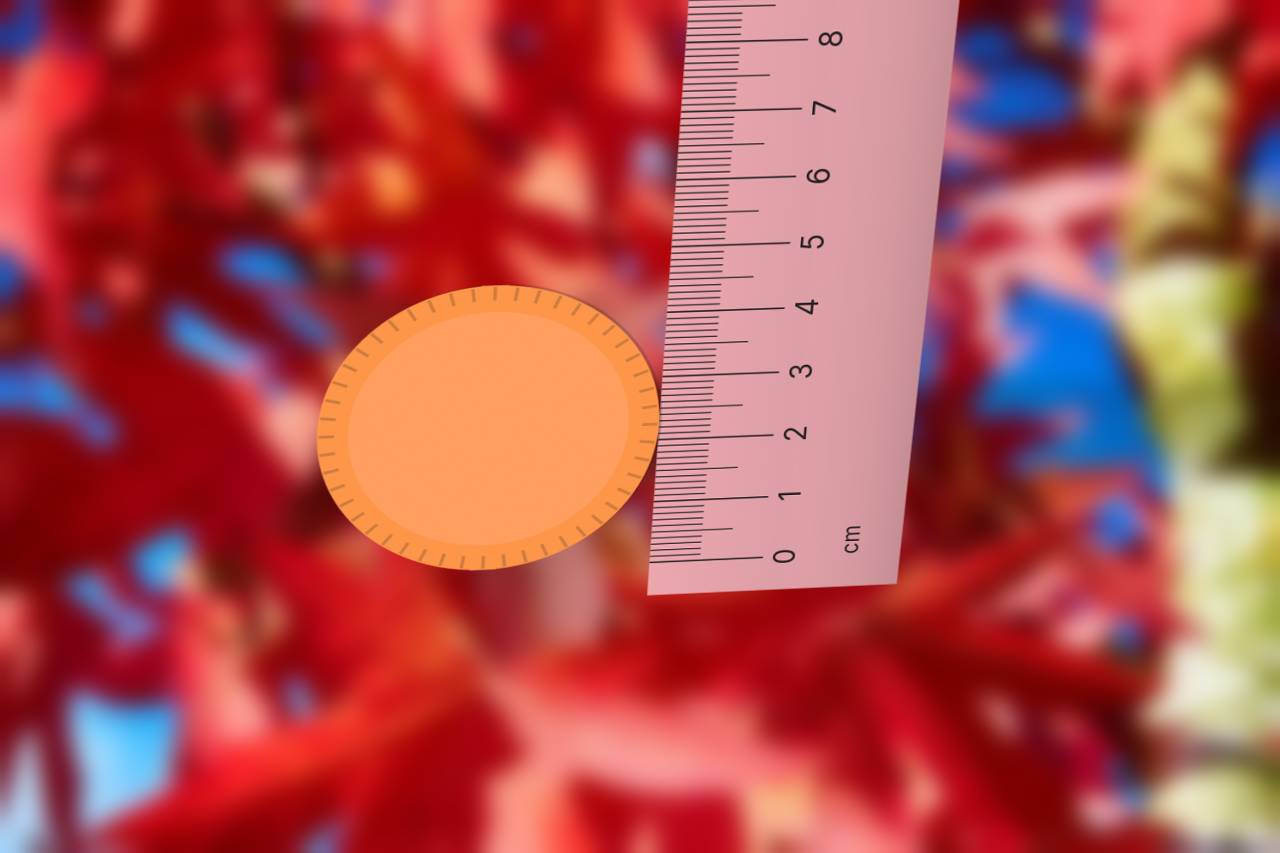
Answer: 4.5 cm
